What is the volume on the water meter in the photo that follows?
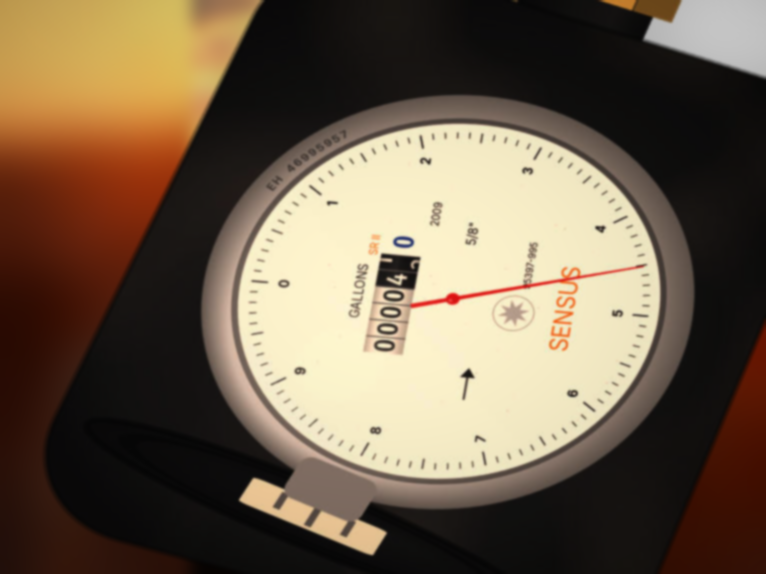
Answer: 414.5 gal
